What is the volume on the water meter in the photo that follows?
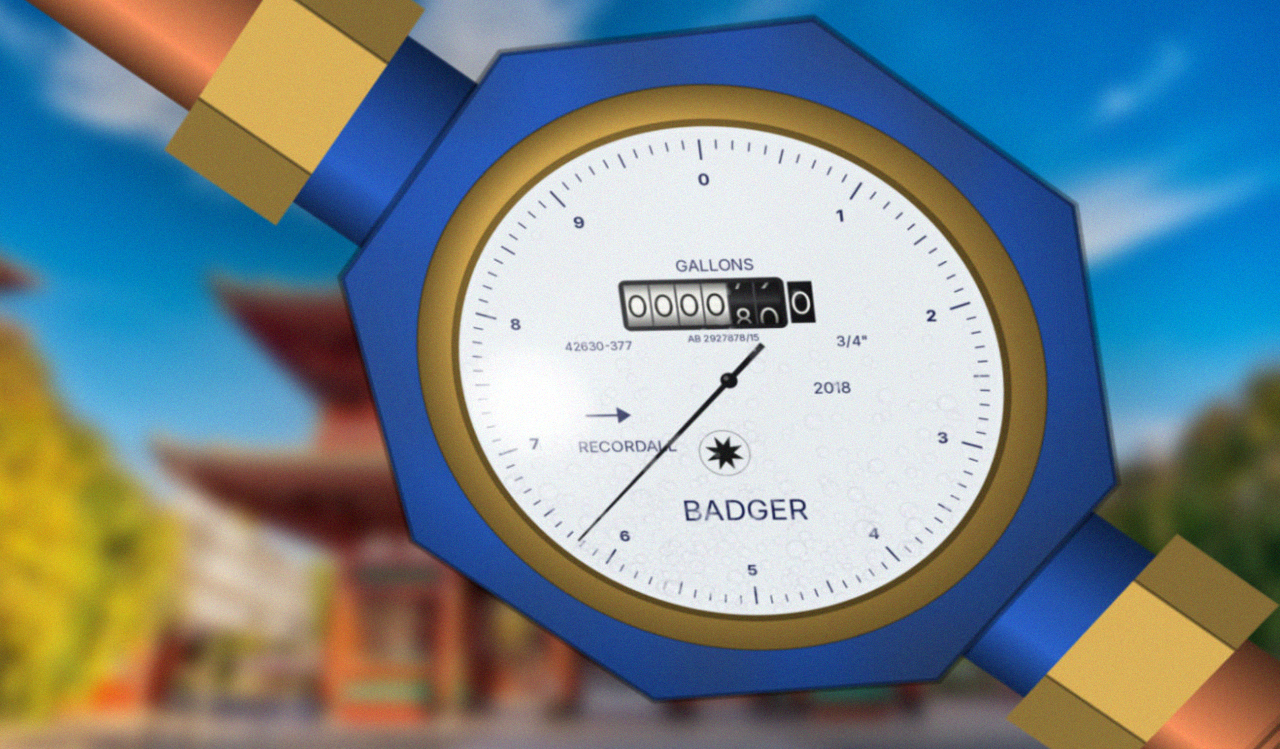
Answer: 796.2 gal
